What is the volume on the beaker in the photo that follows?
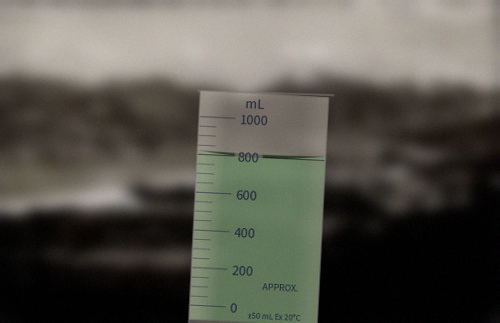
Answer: 800 mL
